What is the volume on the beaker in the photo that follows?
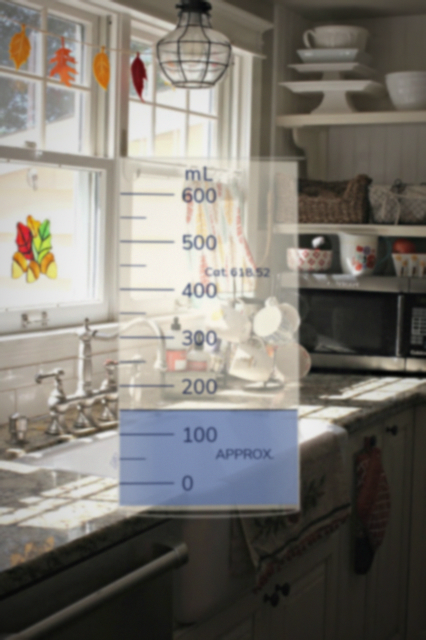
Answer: 150 mL
